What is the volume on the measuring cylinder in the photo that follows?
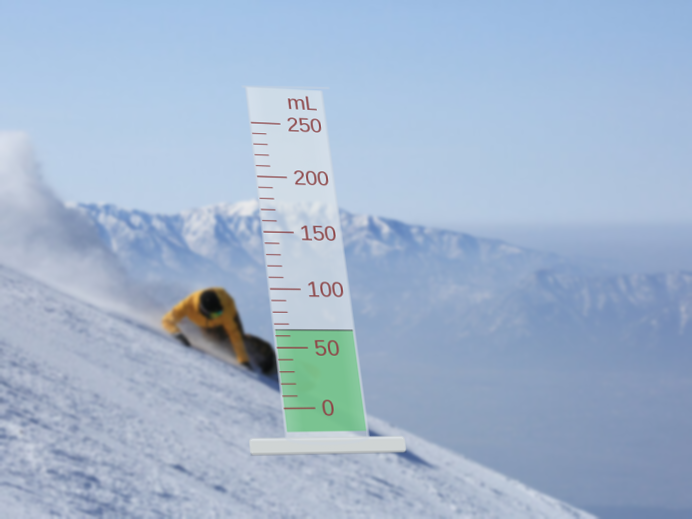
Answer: 65 mL
